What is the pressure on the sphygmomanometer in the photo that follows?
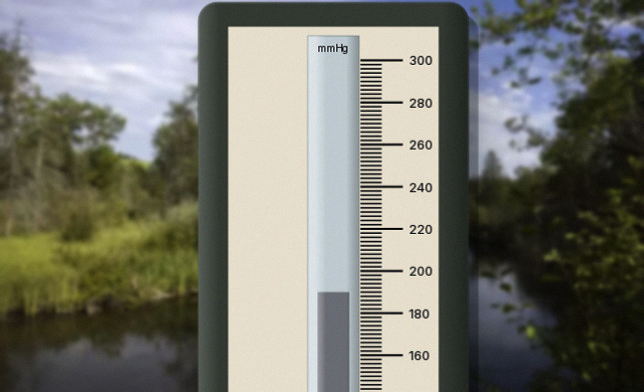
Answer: 190 mmHg
